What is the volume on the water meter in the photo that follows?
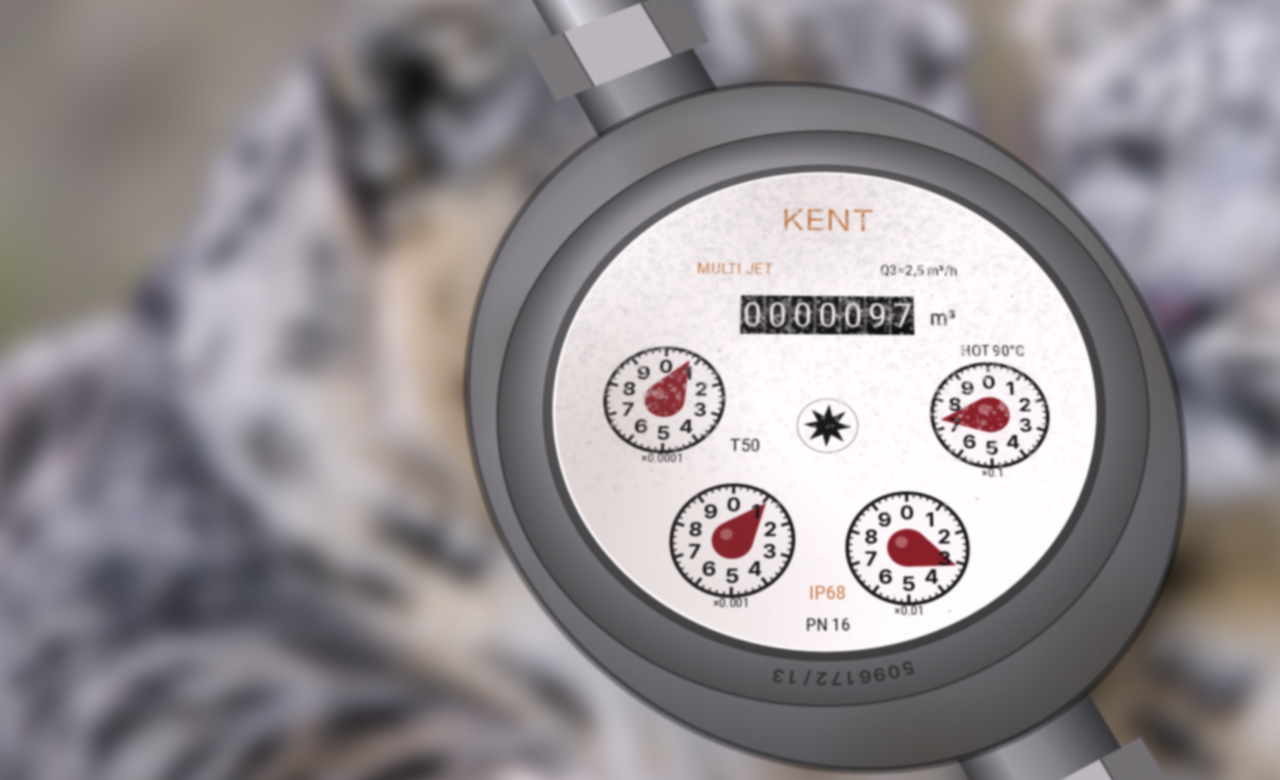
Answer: 97.7310 m³
